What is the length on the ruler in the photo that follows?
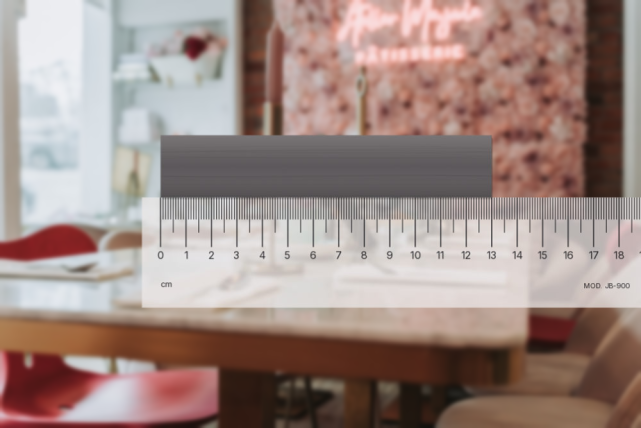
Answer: 13 cm
